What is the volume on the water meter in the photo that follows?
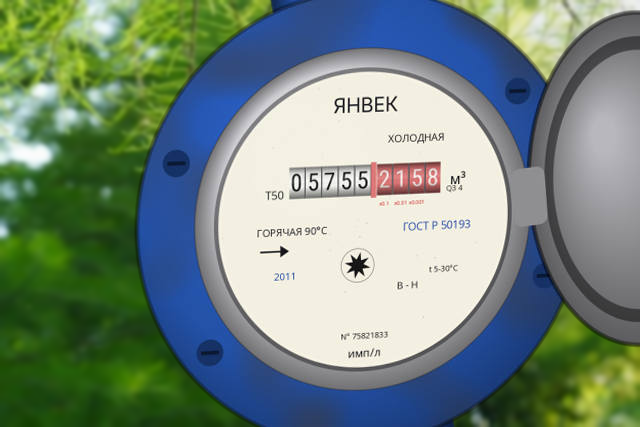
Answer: 5755.2158 m³
